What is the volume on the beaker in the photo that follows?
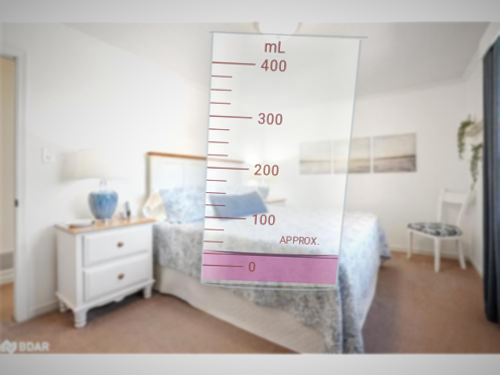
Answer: 25 mL
